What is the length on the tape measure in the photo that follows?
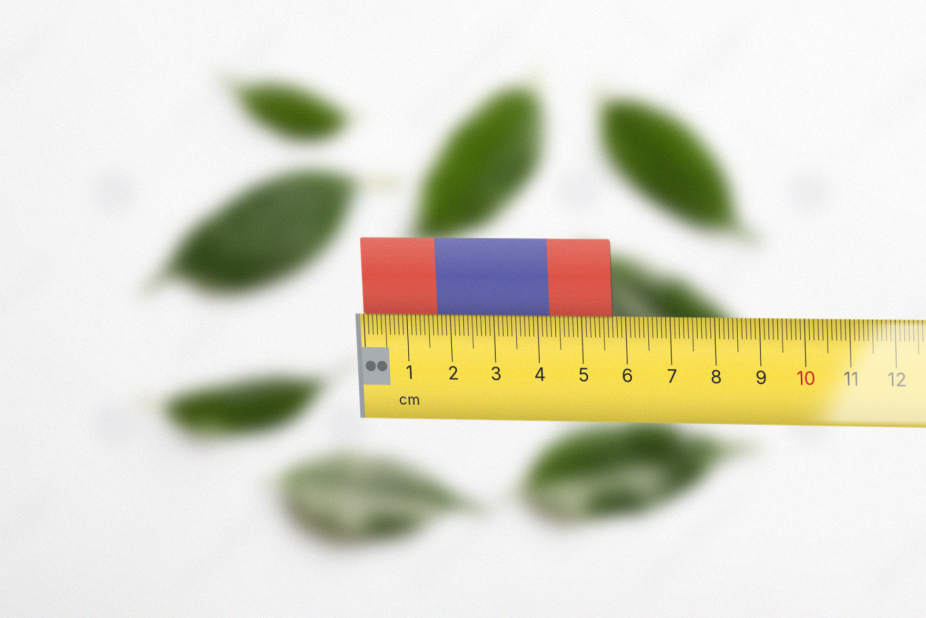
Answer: 5.7 cm
